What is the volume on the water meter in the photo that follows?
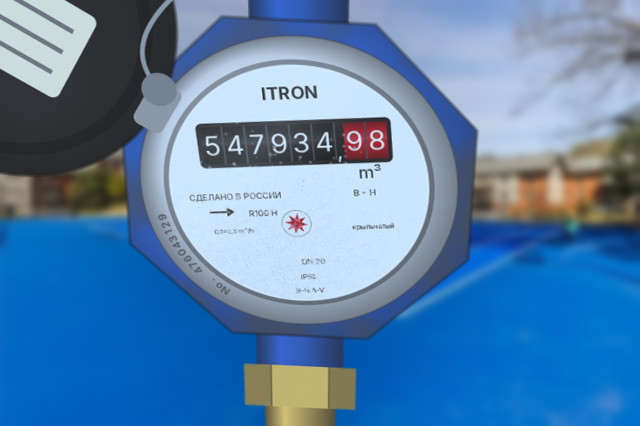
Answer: 547934.98 m³
